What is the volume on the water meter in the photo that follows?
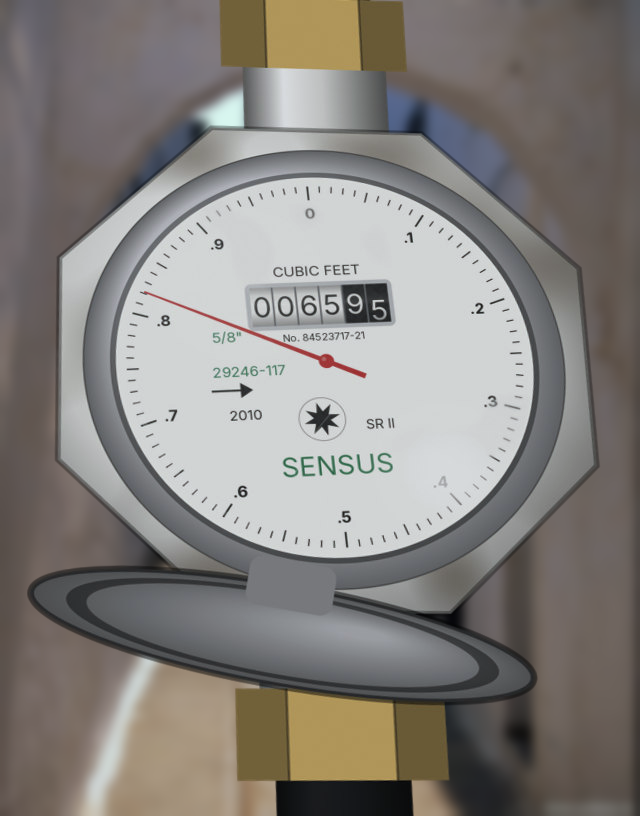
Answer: 6594.82 ft³
